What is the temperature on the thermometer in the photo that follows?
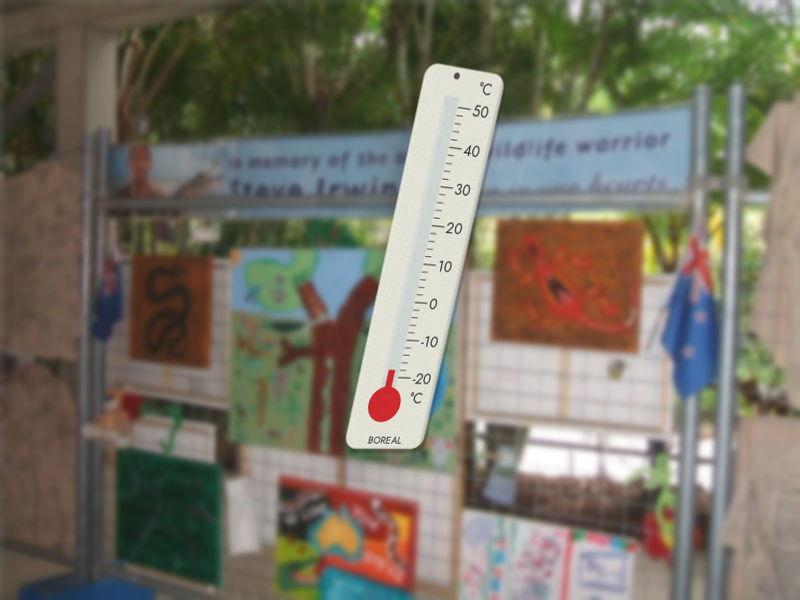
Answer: -18 °C
